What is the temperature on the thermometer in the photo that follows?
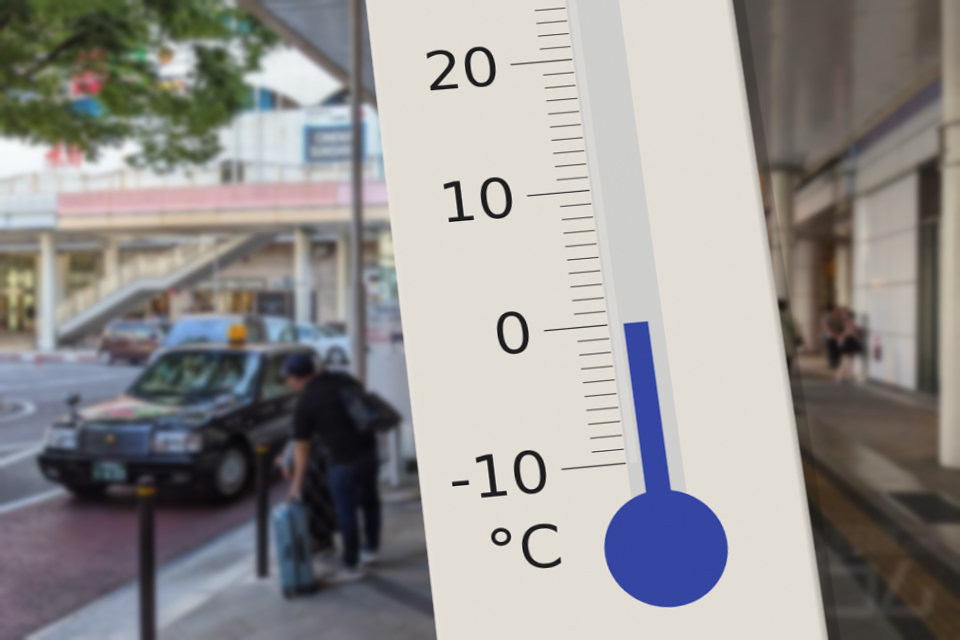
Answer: 0 °C
